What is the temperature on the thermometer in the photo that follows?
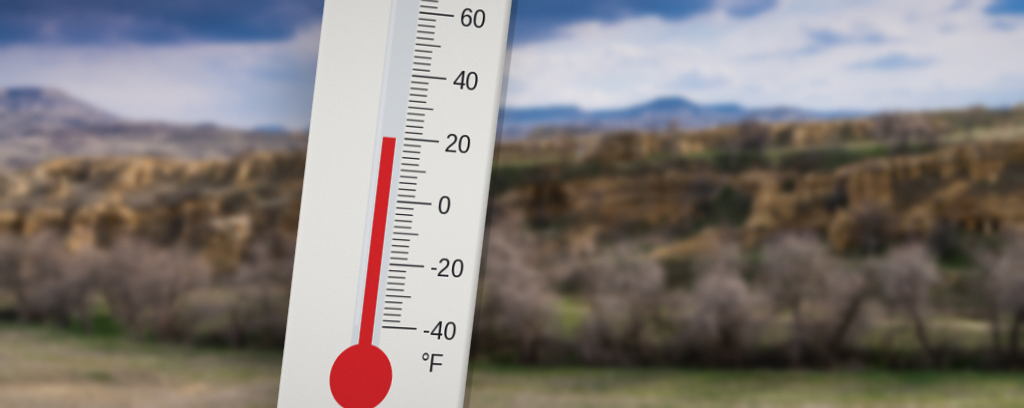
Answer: 20 °F
